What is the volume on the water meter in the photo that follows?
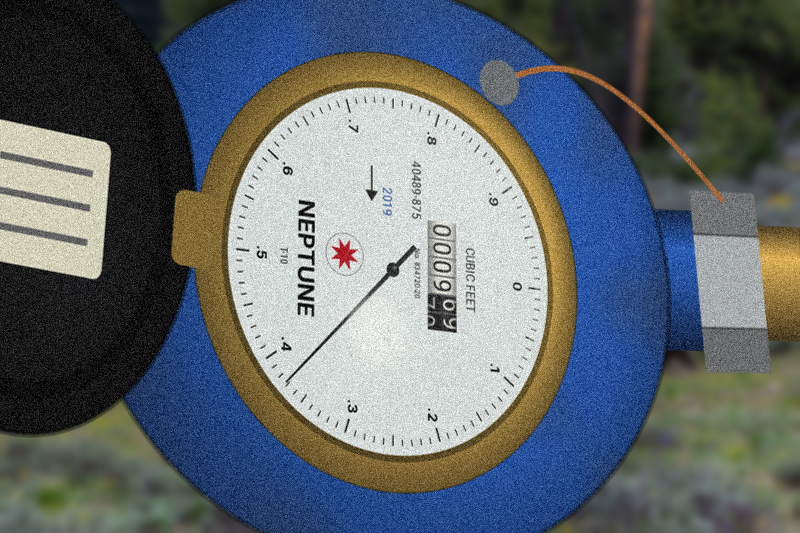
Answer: 969.37 ft³
